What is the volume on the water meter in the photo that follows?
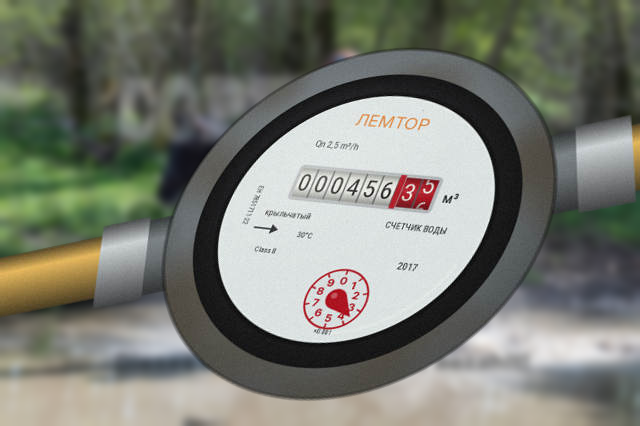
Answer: 456.353 m³
